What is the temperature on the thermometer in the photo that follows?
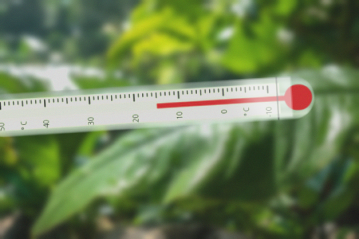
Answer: 15 °C
